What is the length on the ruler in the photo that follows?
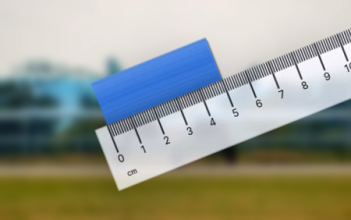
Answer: 5 cm
